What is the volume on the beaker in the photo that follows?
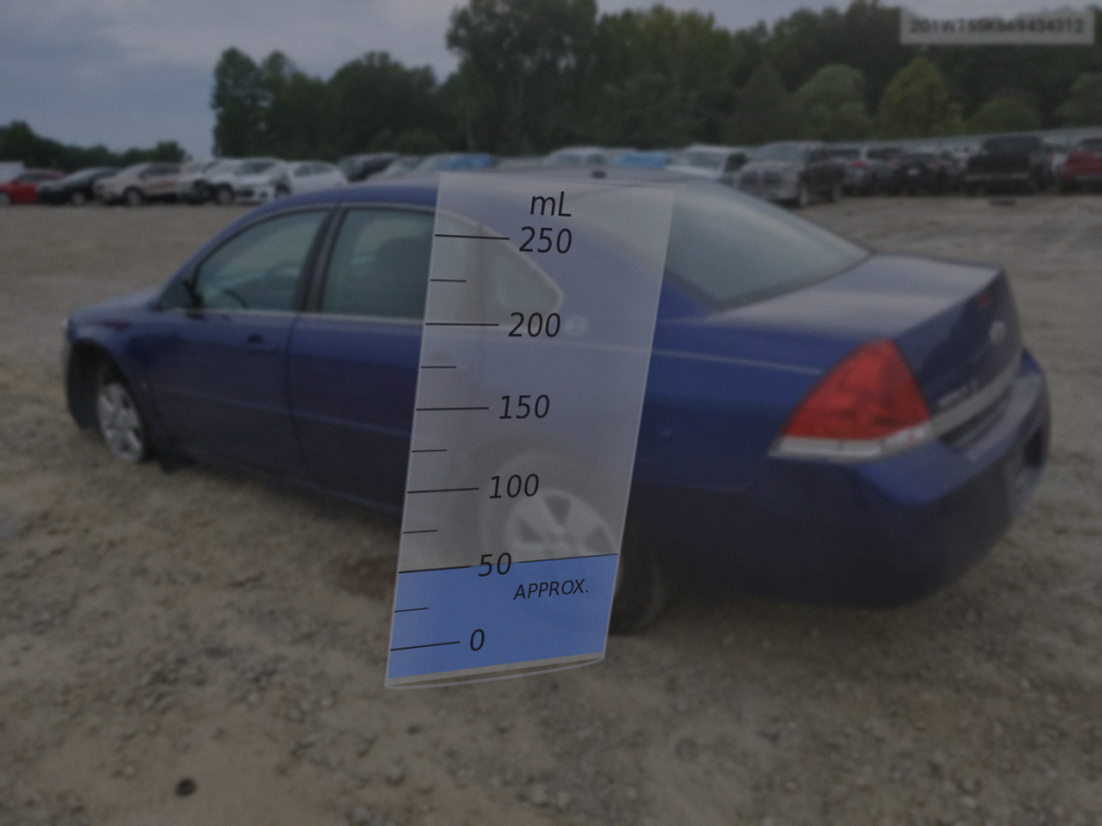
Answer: 50 mL
